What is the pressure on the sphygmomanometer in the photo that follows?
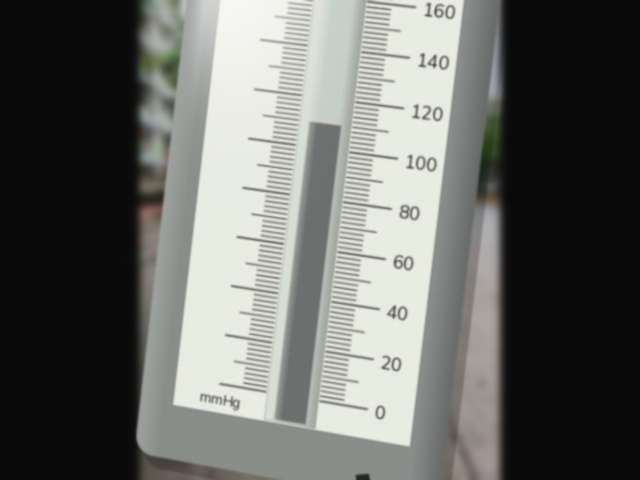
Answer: 110 mmHg
